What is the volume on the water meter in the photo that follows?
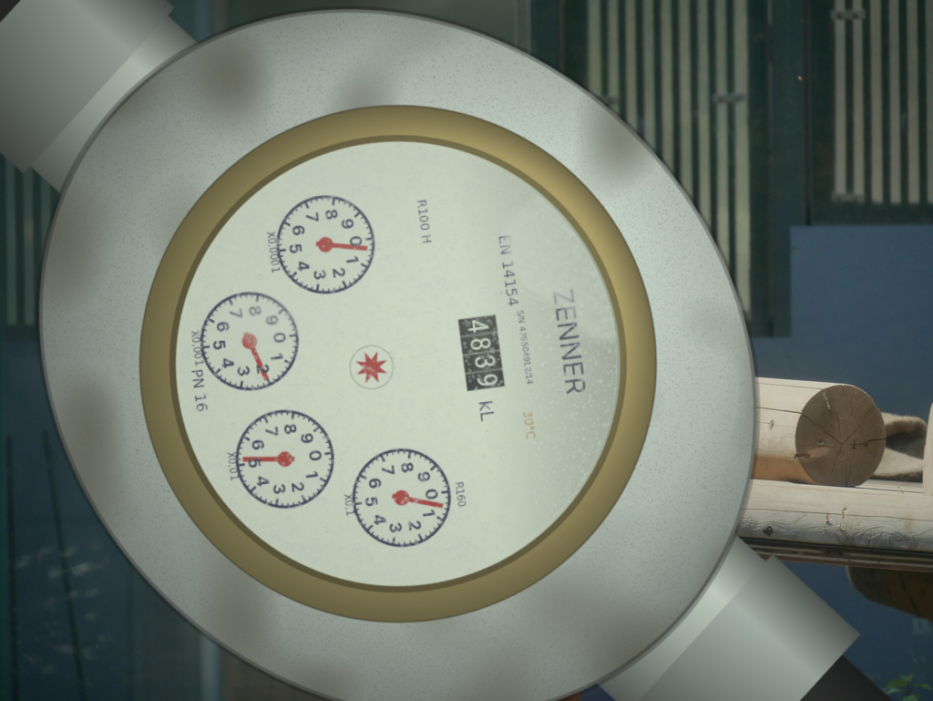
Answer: 4839.0520 kL
